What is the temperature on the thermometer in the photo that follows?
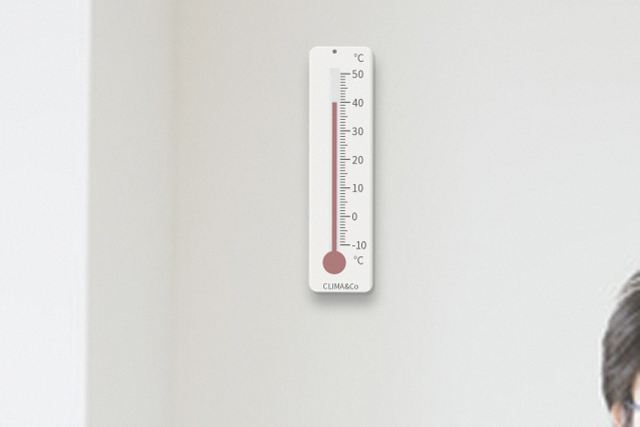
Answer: 40 °C
